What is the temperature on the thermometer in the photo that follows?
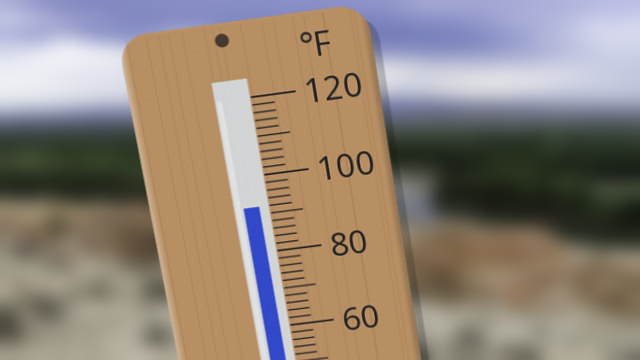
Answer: 92 °F
